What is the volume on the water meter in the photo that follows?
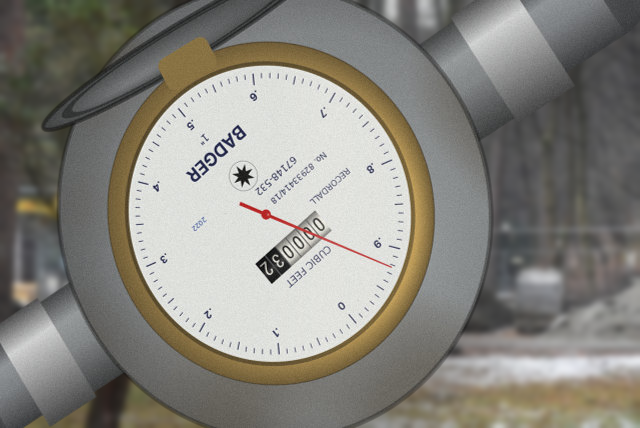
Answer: 31.92 ft³
